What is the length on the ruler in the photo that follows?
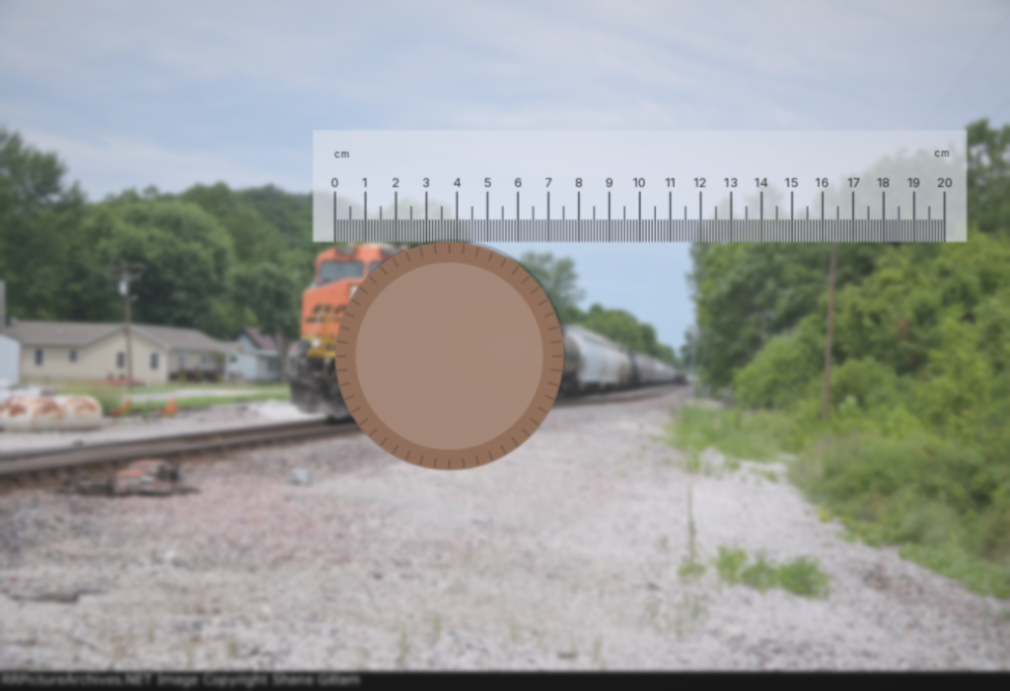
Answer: 7.5 cm
